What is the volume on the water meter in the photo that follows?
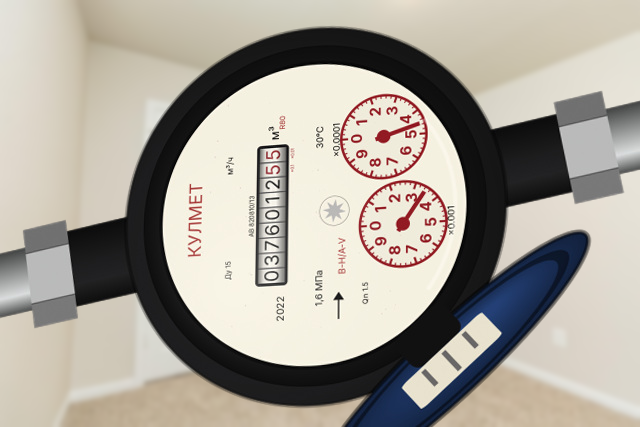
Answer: 376012.5534 m³
